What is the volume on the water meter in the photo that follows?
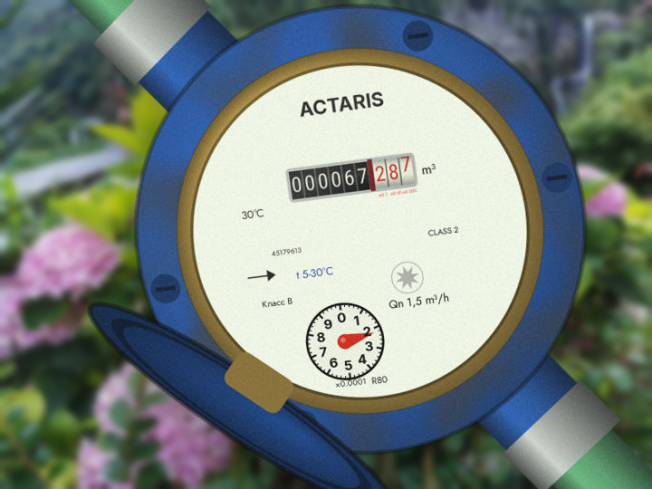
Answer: 67.2872 m³
